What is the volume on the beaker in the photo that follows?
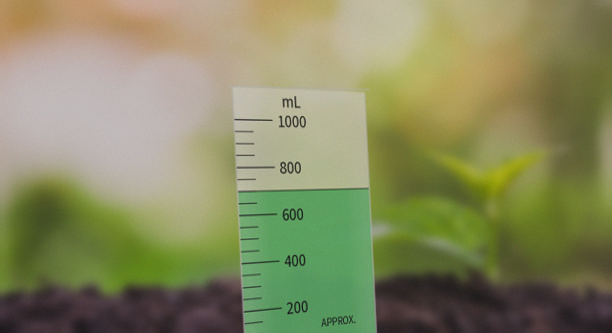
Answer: 700 mL
